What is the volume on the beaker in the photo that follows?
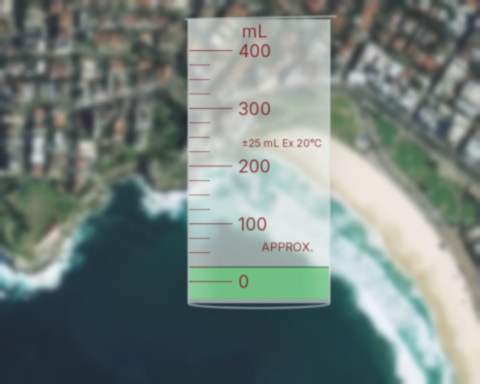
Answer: 25 mL
